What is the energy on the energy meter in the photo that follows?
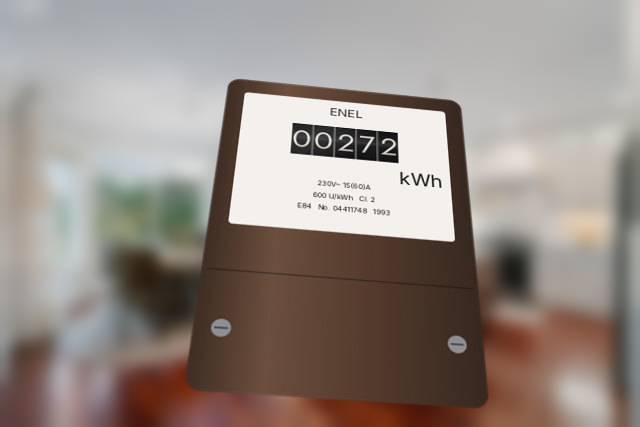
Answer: 272 kWh
